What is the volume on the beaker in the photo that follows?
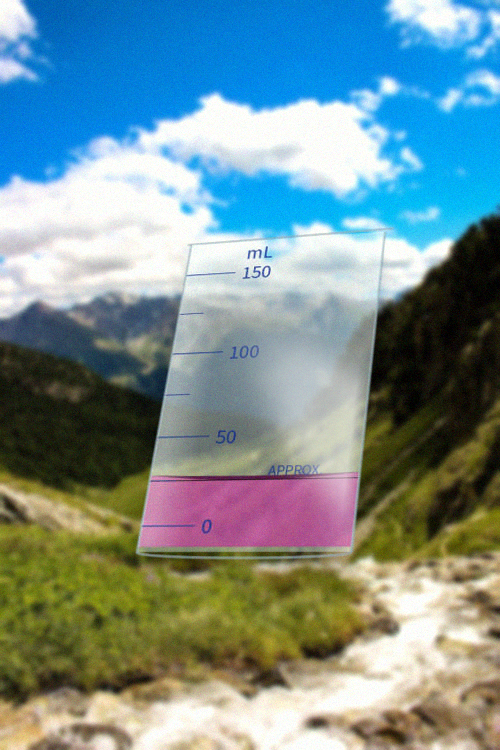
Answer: 25 mL
